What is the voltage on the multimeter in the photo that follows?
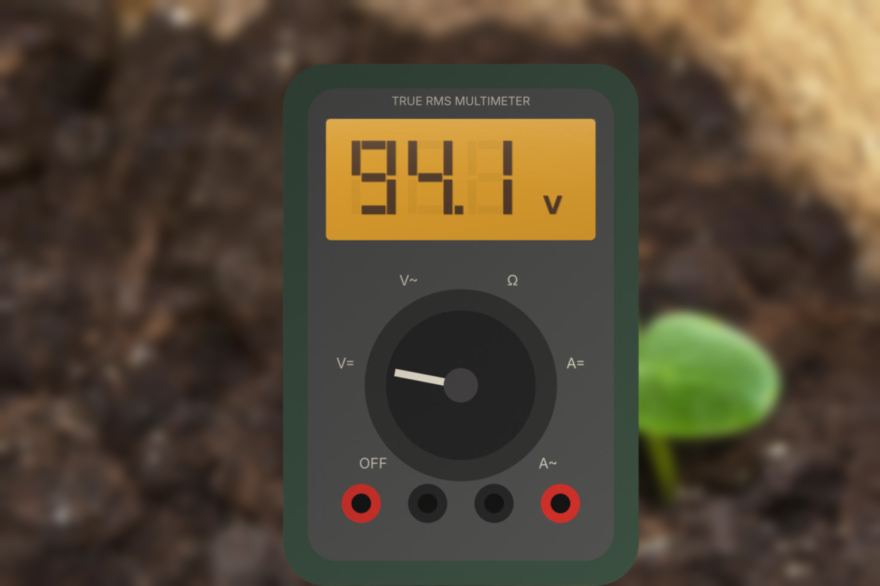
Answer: 94.1 V
